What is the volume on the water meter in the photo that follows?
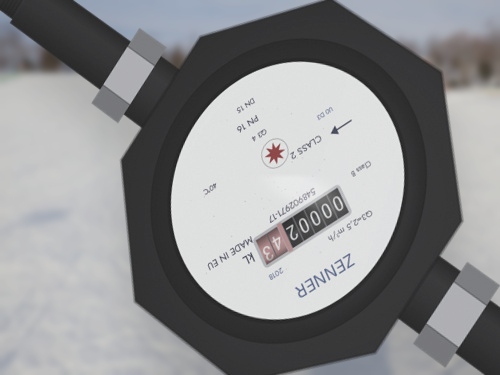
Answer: 2.43 kL
